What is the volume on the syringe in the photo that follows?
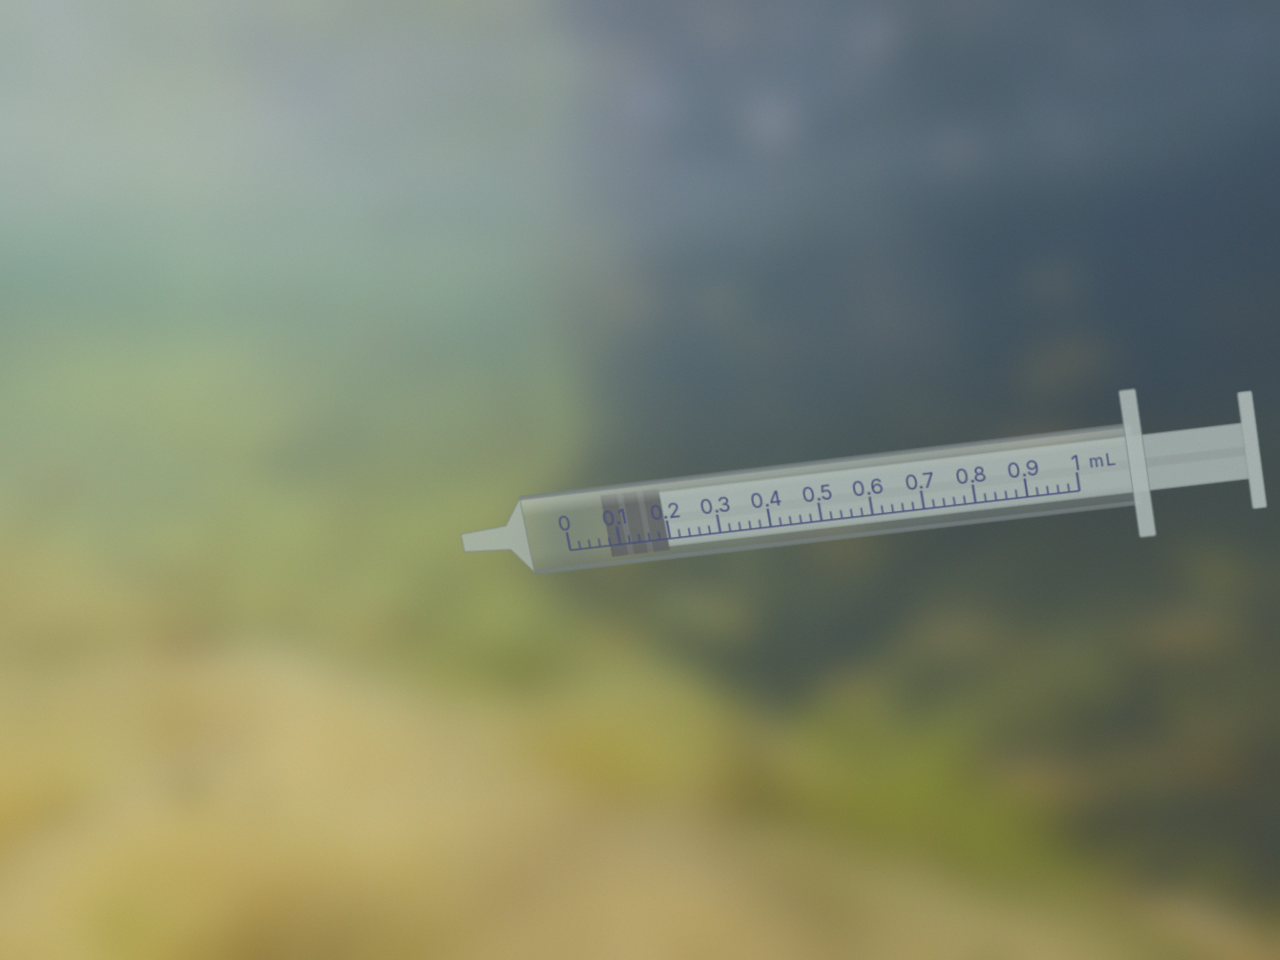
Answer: 0.08 mL
